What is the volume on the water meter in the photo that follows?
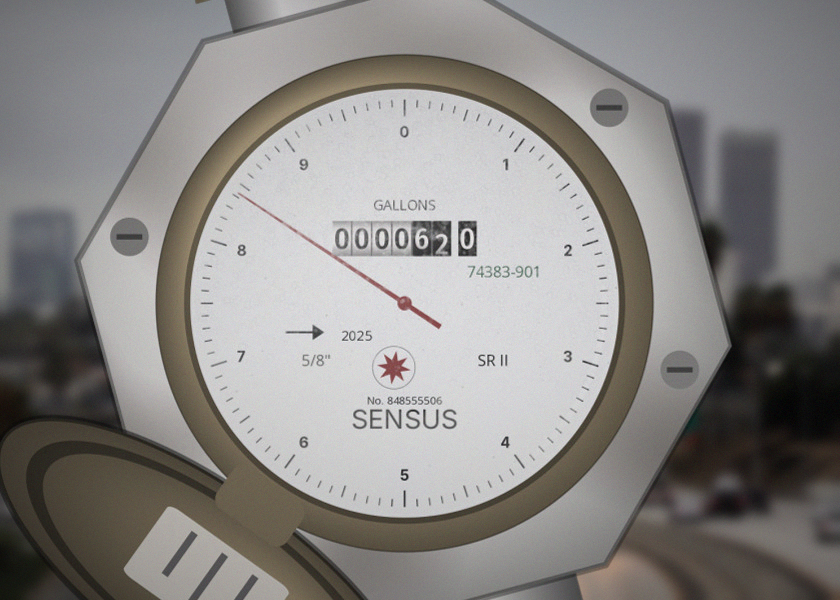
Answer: 618.4 gal
